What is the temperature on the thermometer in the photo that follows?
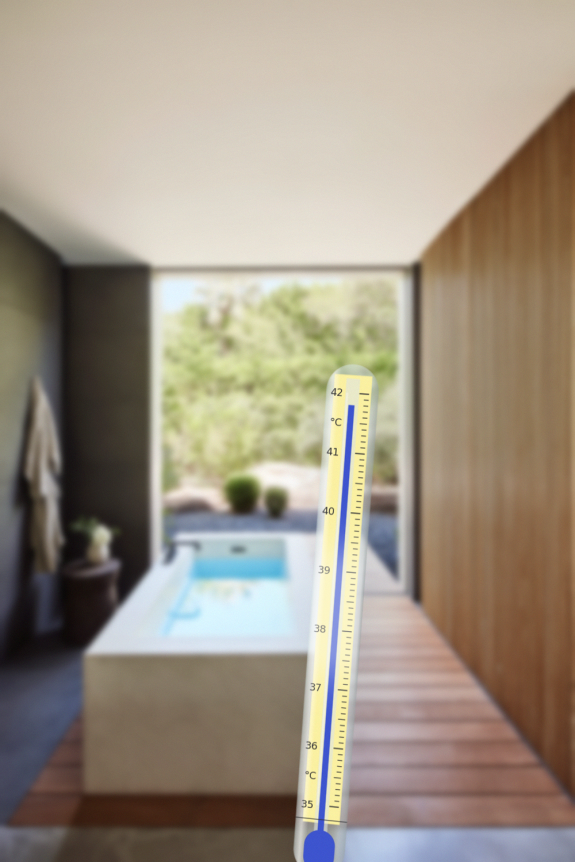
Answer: 41.8 °C
